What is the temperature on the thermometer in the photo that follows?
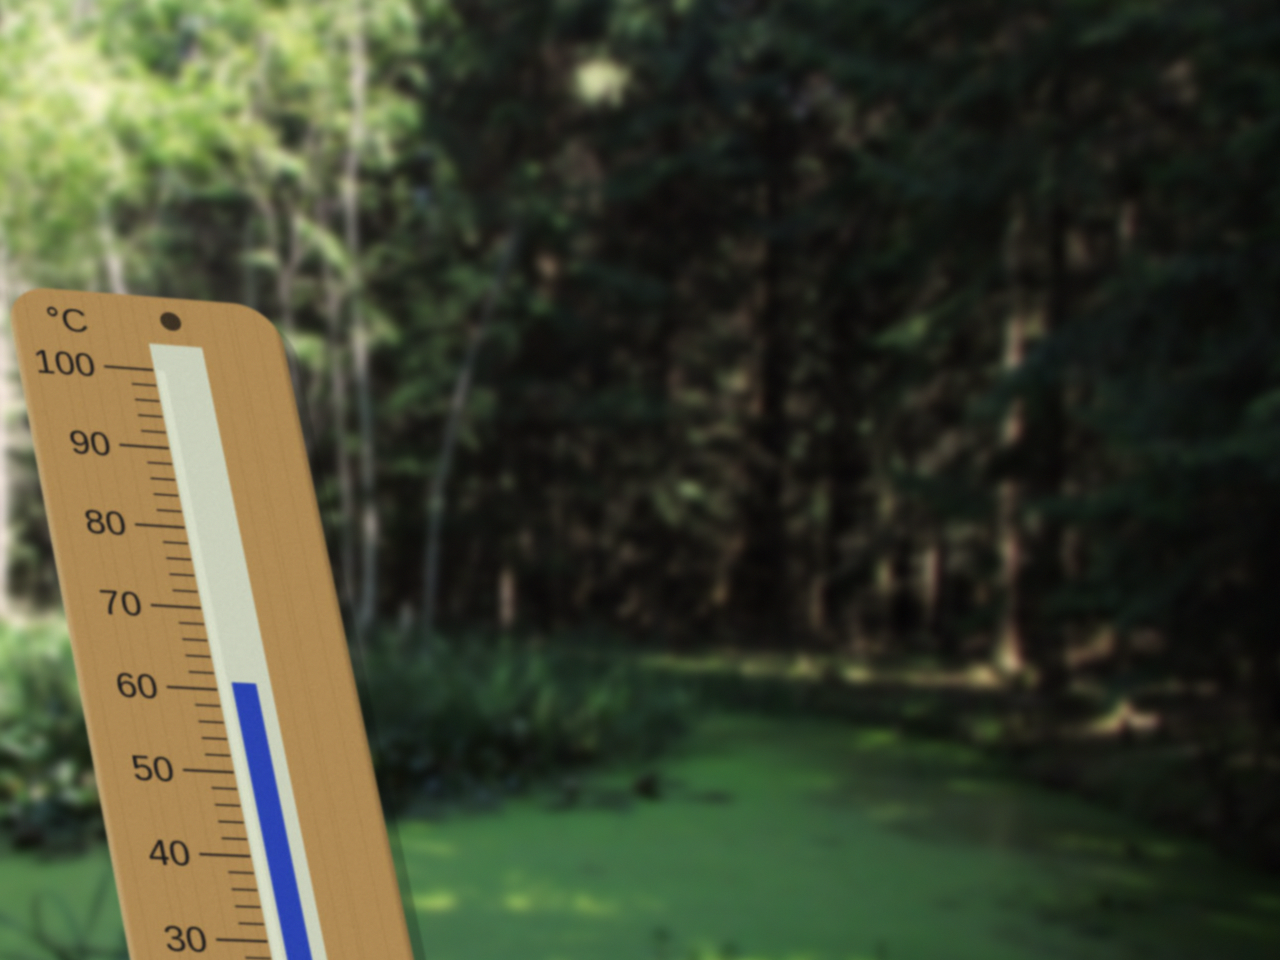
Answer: 61 °C
